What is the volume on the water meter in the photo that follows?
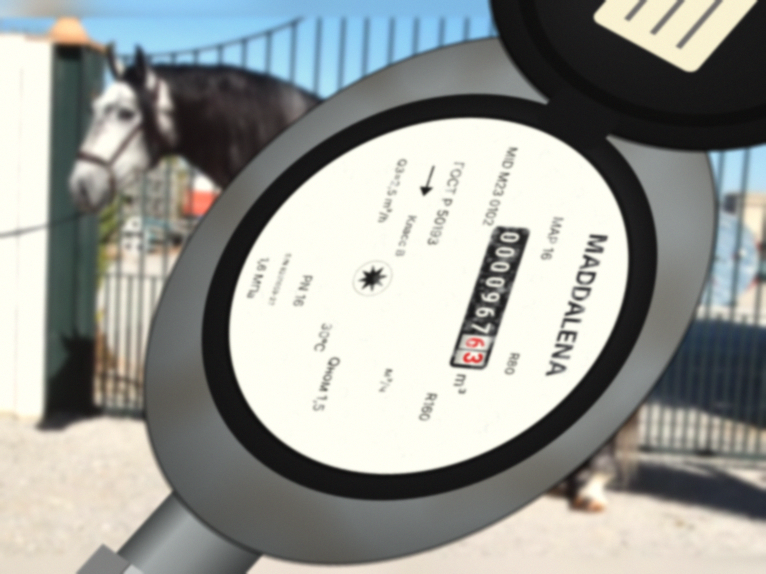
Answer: 967.63 m³
